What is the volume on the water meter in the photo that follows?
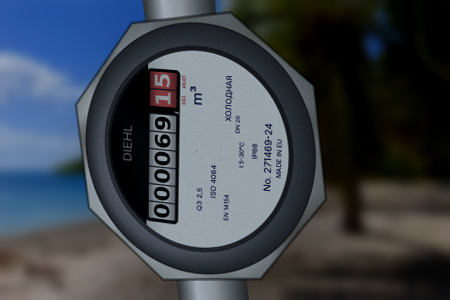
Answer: 69.15 m³
